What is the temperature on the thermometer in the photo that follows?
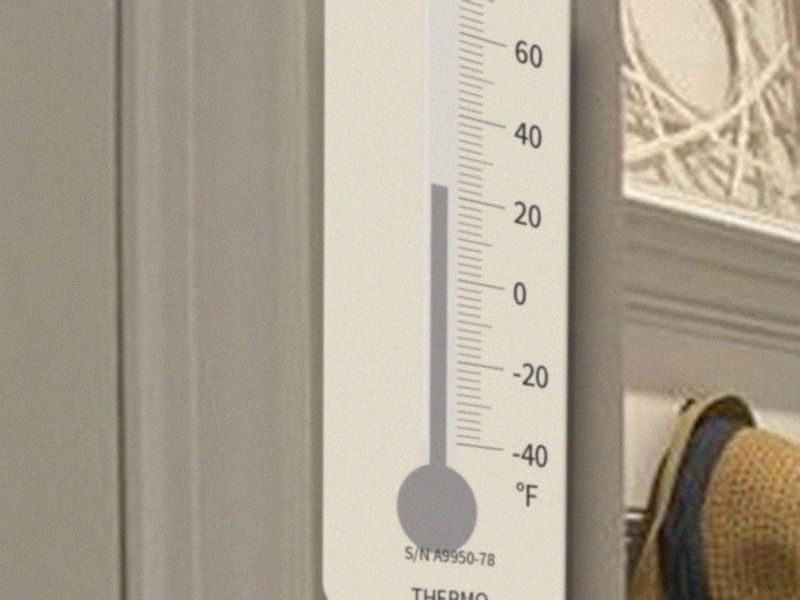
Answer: 22 °F
